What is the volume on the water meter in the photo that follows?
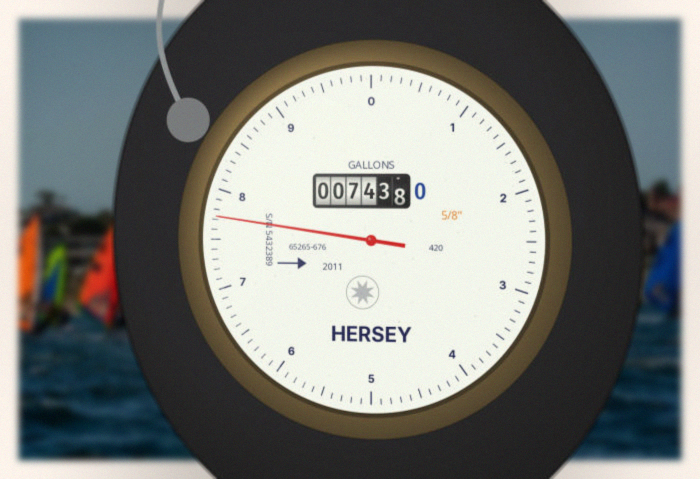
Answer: 74377.7 gal
